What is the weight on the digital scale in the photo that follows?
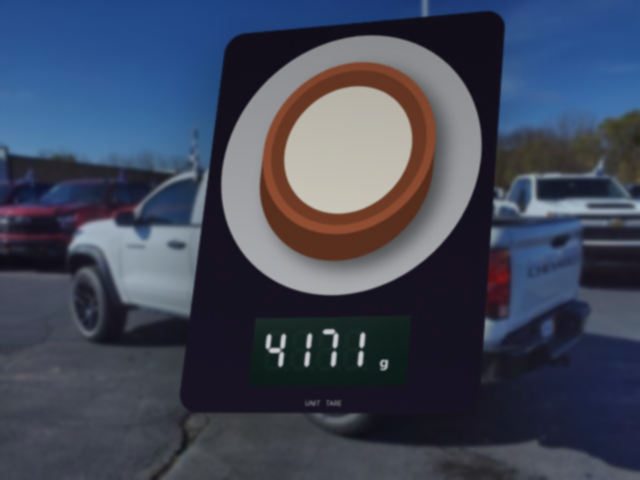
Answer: 4171 g
